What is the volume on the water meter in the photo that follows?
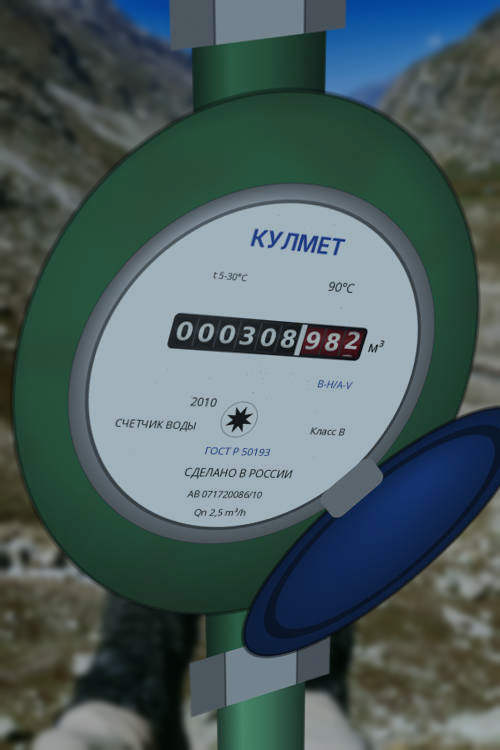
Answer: 308.982 m³
